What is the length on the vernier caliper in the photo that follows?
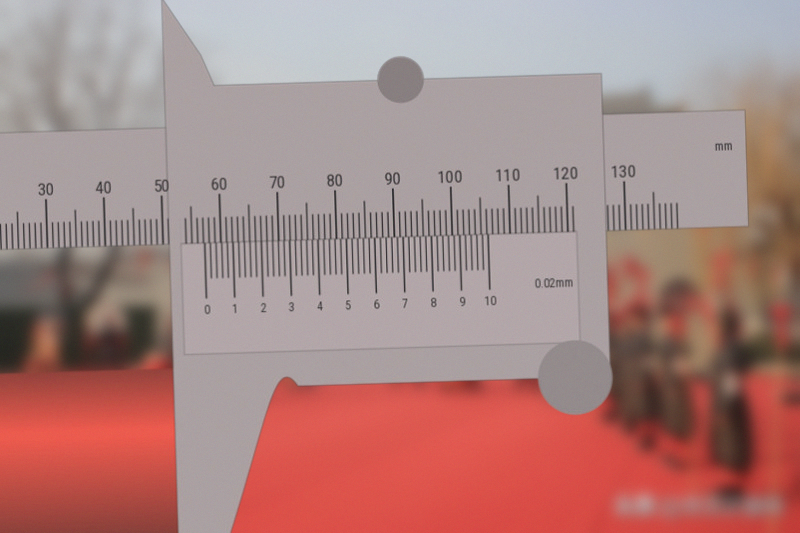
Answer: 57.2 mm
